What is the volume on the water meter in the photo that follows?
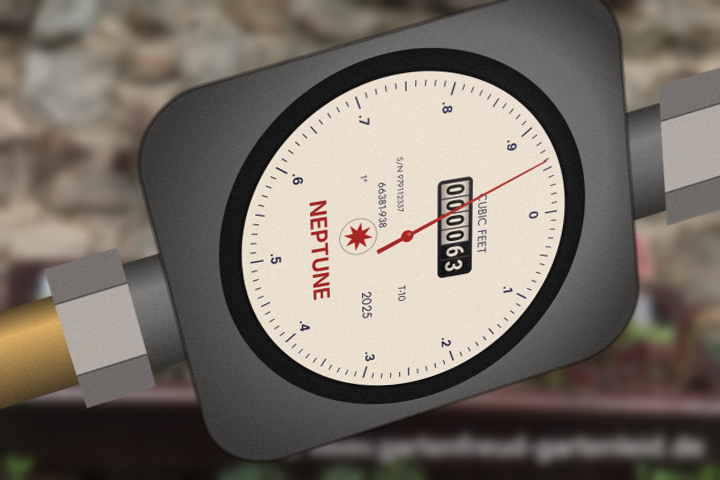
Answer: 62.94 ft³
